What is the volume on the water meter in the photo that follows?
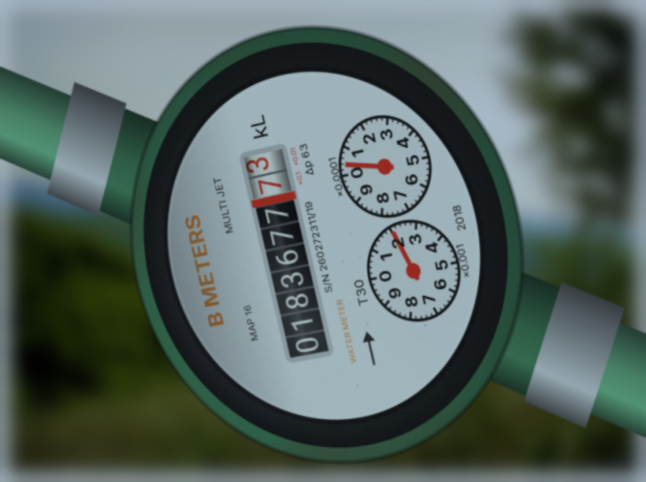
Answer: 183677.7320 kL
